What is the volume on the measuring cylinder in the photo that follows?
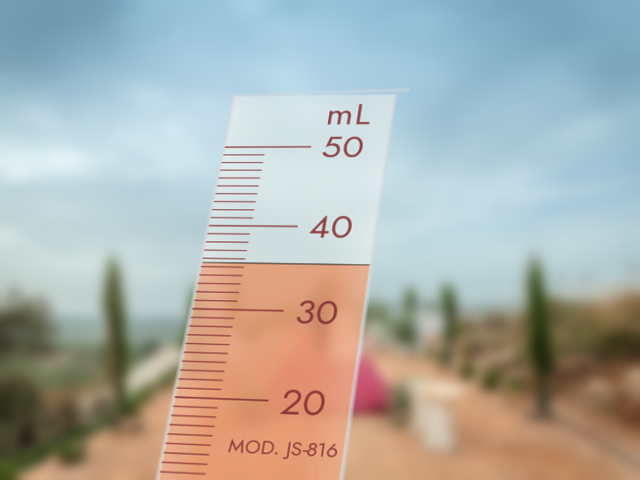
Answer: 35.5 mL
